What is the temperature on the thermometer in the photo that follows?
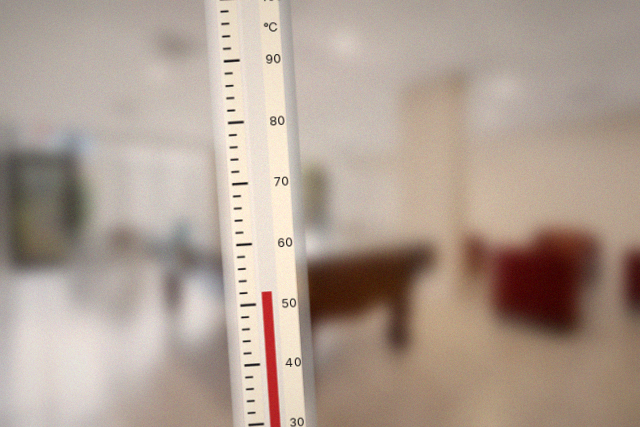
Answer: 52 °C
